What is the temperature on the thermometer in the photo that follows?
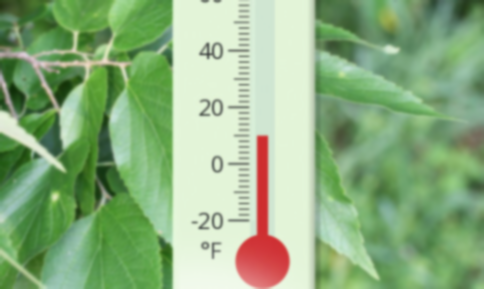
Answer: 10 °F
